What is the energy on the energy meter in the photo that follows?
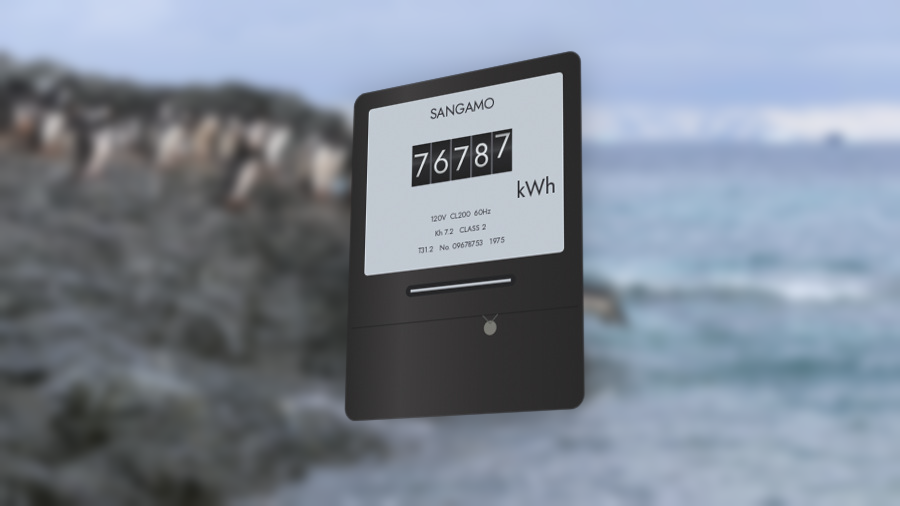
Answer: 76787 kWh
